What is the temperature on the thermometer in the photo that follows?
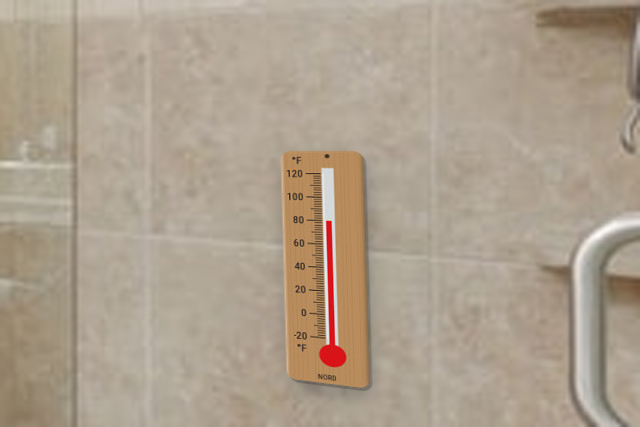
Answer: 80 °F
